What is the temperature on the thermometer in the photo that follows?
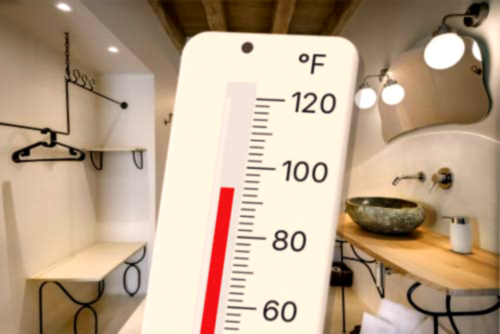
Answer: 94 °F
